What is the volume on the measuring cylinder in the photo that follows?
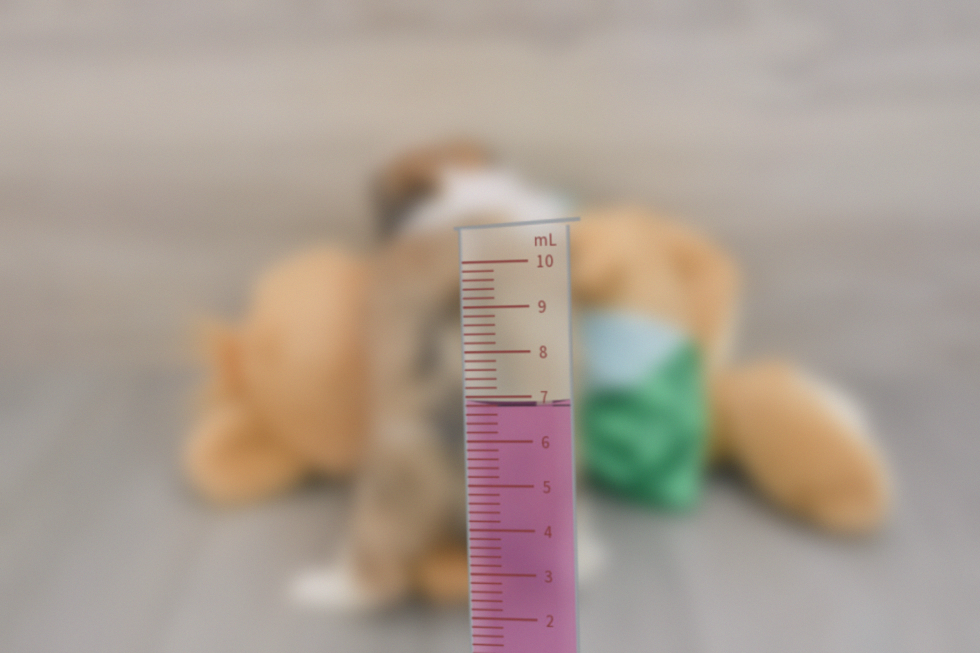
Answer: 6.8 mL
